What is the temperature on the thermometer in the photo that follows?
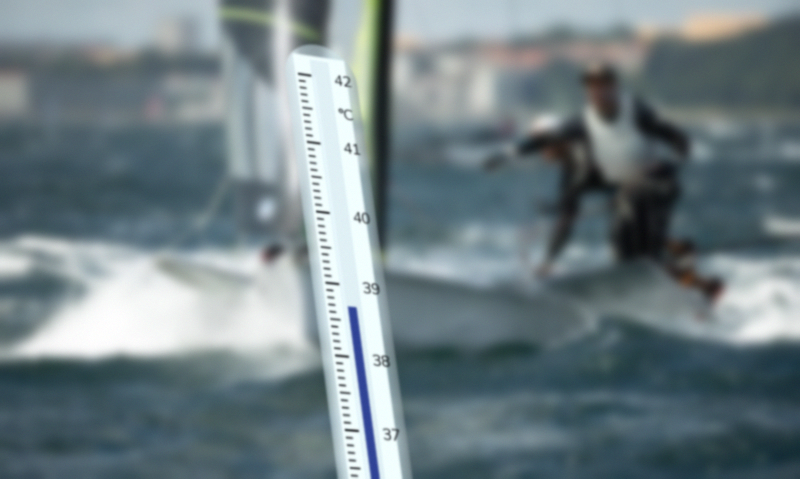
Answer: 38.7 °C
